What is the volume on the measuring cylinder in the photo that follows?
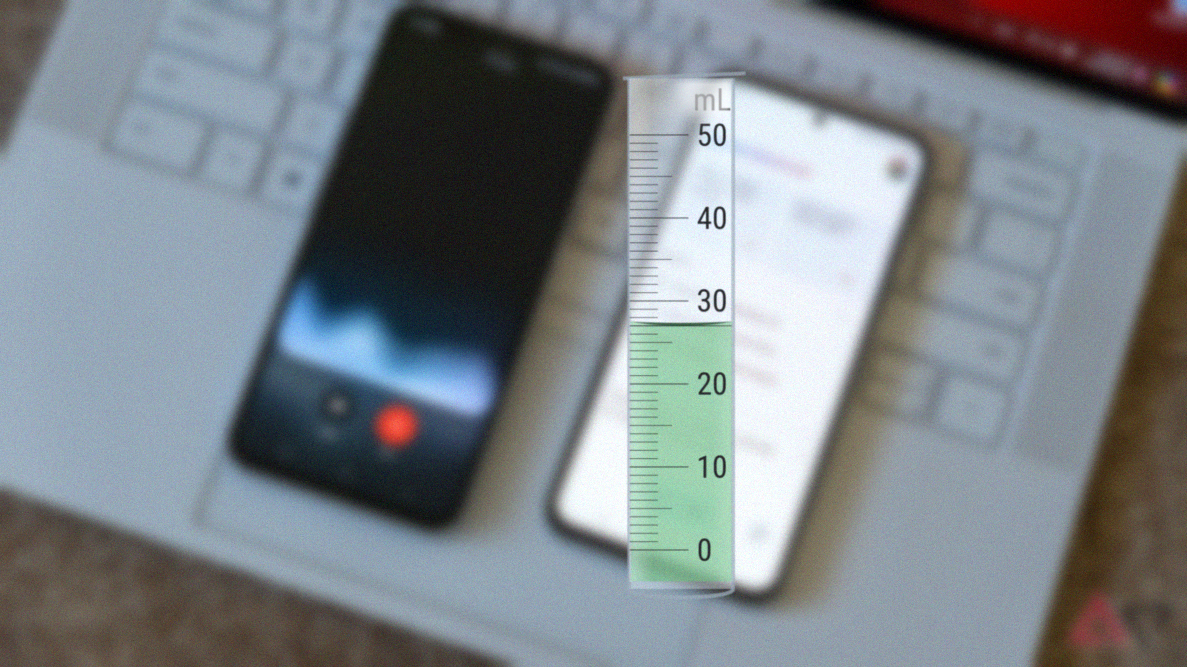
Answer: 27 mL
